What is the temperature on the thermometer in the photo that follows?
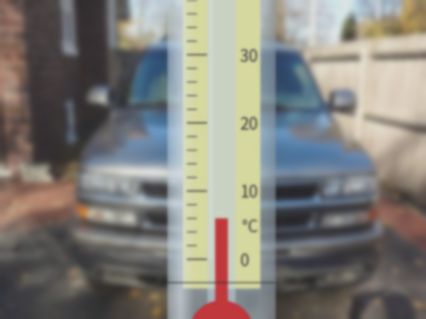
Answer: 6 °C
